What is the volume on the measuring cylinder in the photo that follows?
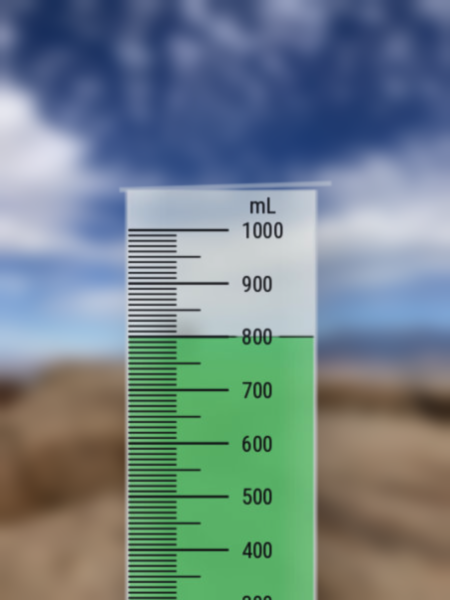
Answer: 800 mL
